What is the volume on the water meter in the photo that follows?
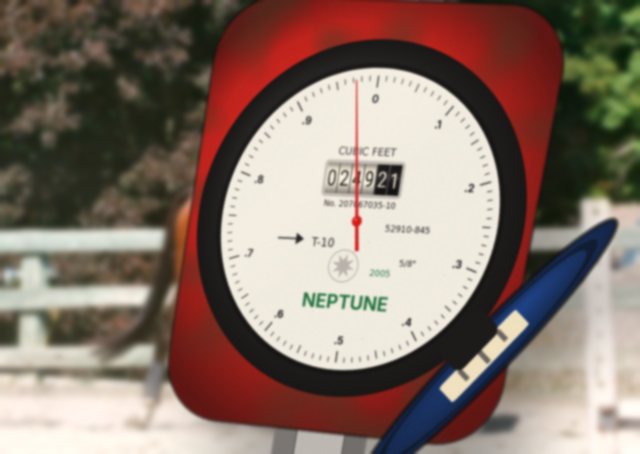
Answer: 24920.97 ft³
